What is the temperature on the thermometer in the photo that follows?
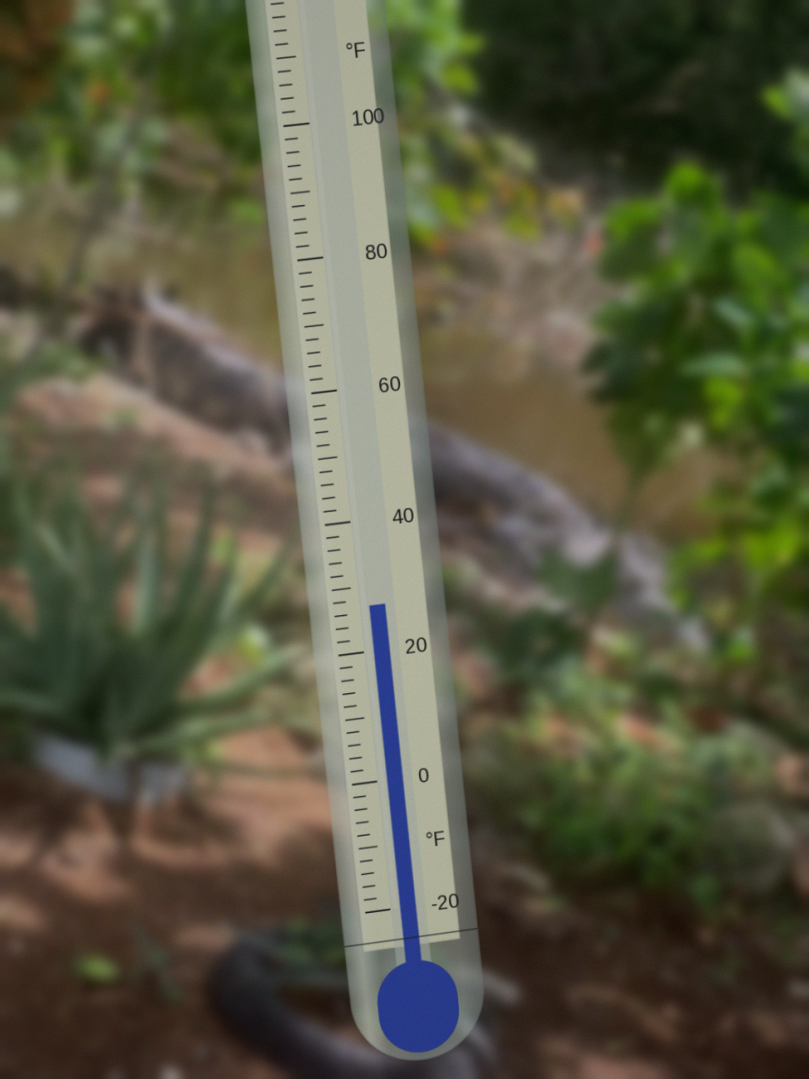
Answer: 27 °F
